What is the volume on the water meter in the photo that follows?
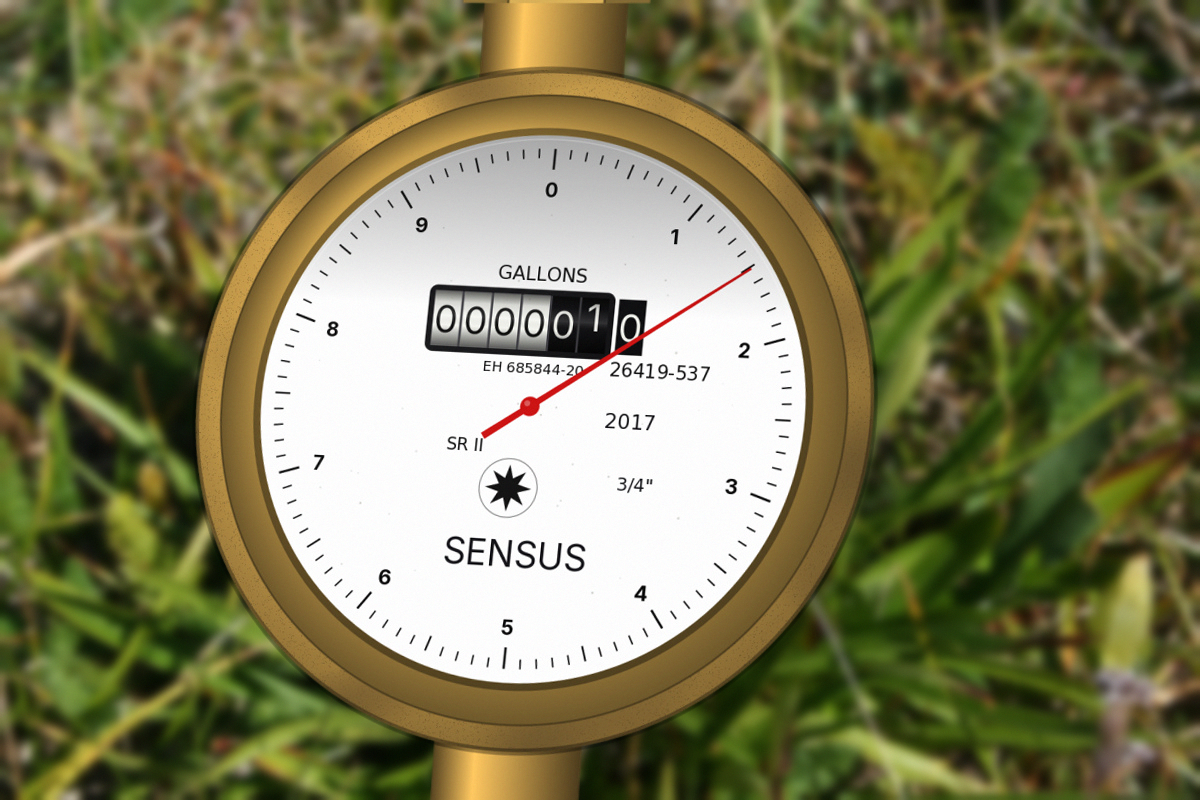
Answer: 11.5 gal
